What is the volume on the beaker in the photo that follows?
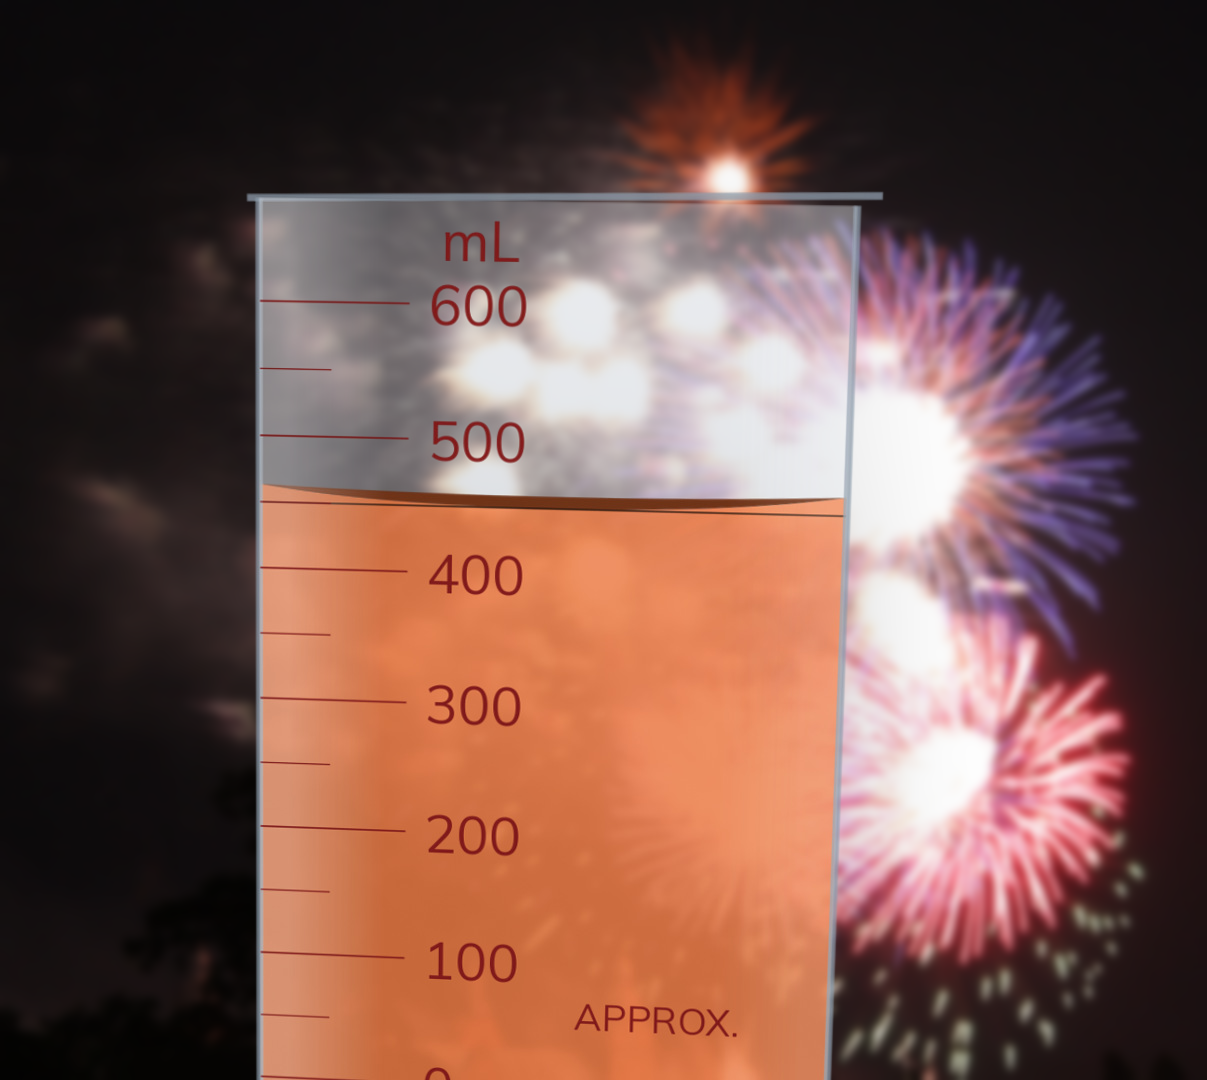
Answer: 450 mL
